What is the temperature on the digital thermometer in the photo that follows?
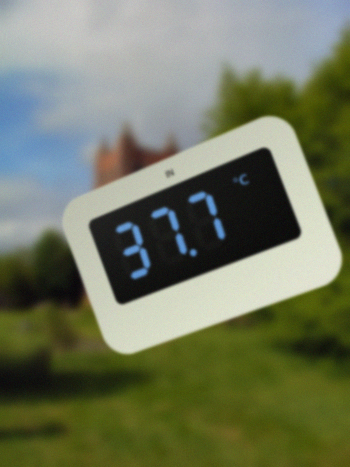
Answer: 37.7 °C
